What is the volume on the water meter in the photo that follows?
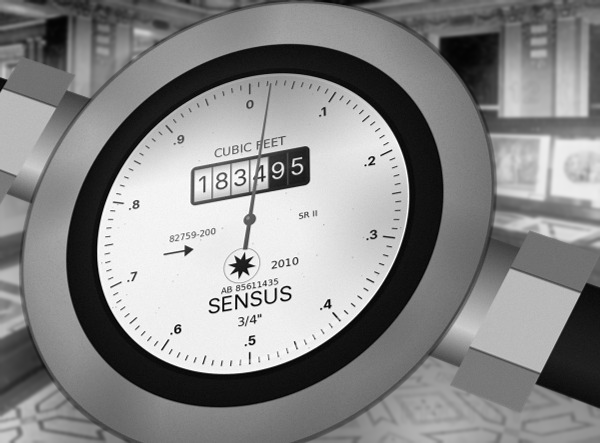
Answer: 183495.02 ft³
